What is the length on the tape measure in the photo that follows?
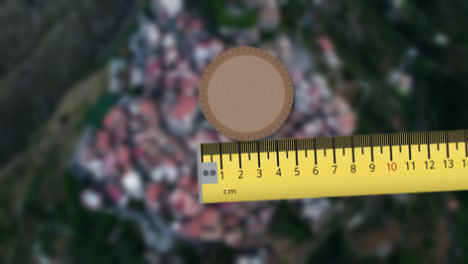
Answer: 5 cm
